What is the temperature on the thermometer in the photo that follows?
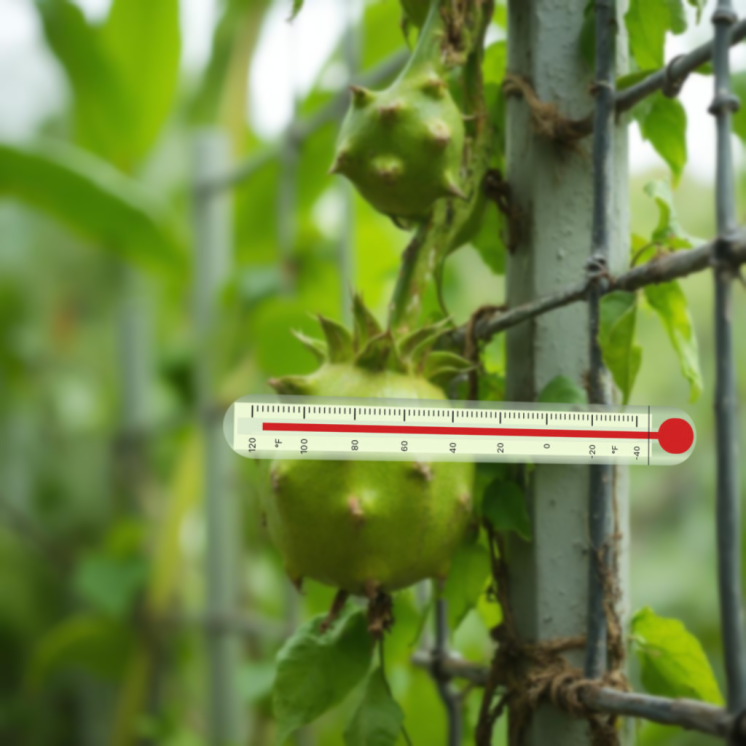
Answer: 116 °F
